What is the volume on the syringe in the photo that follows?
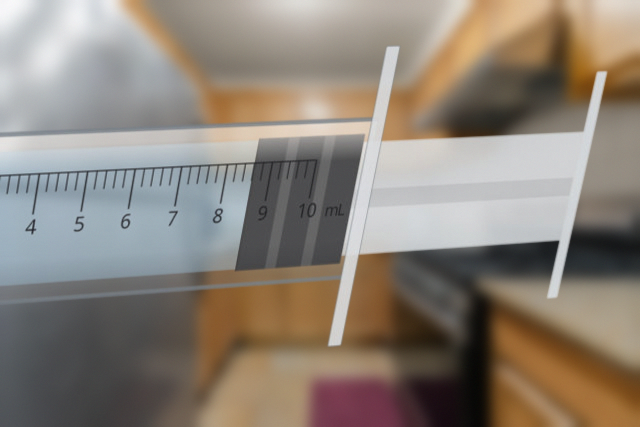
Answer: 8.6 mL
